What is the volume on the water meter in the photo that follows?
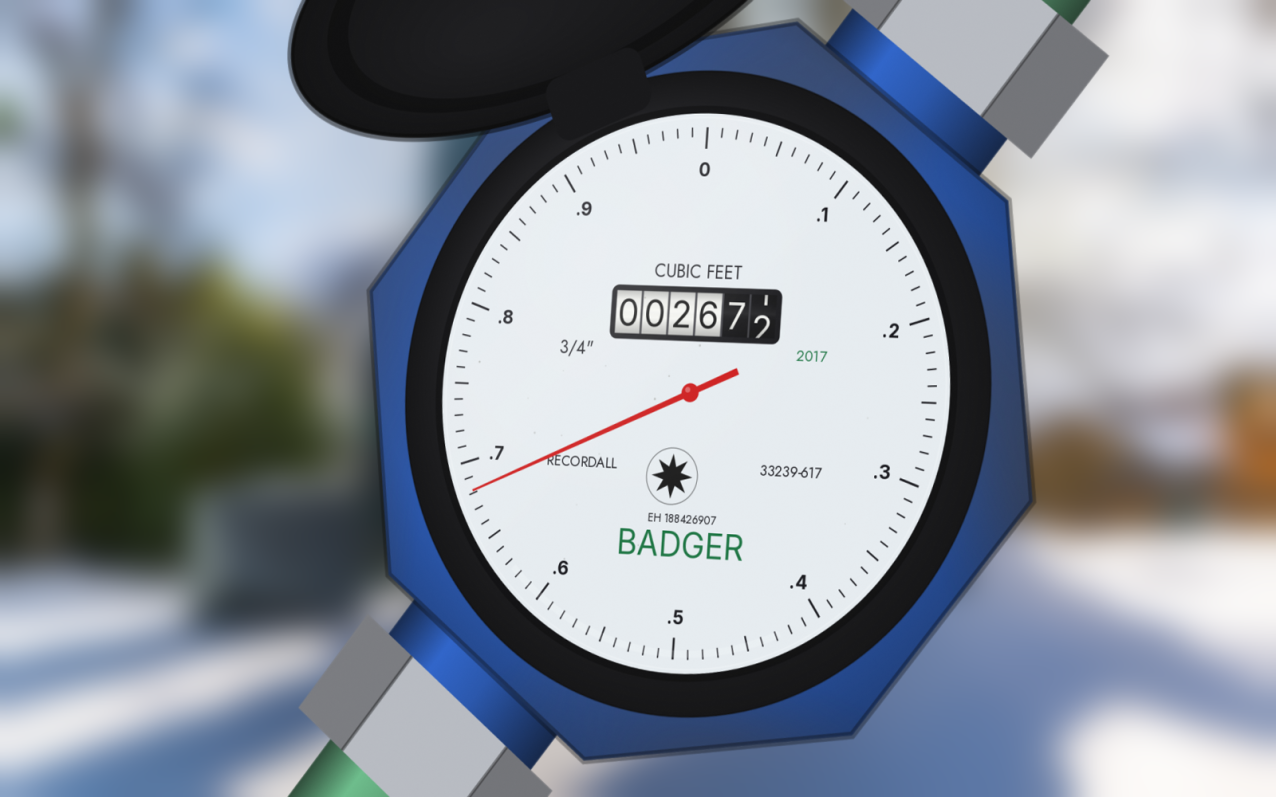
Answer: 2671.68 ft³
